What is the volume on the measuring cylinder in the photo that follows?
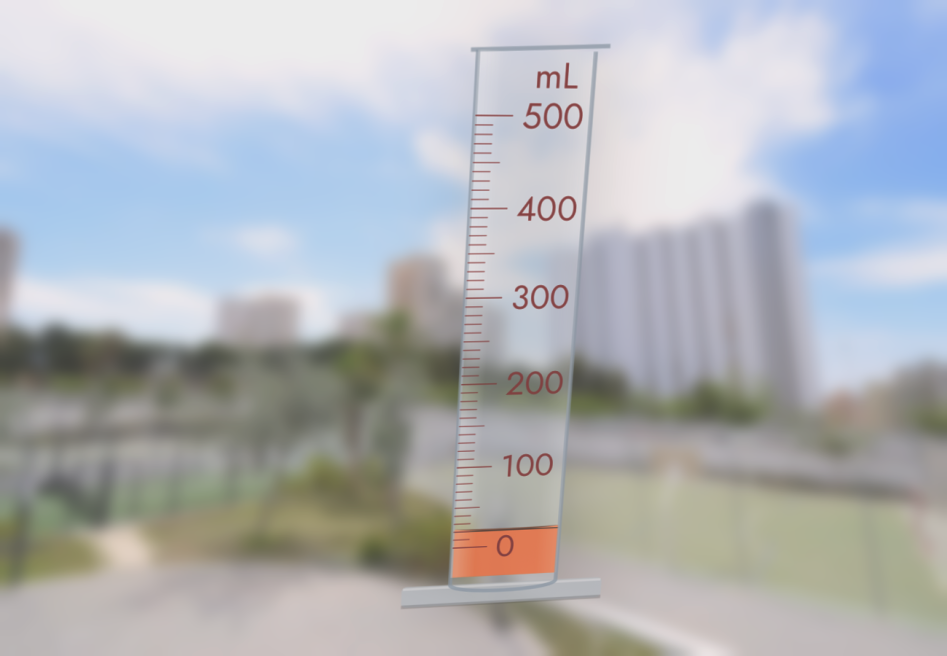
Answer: 20 mL
